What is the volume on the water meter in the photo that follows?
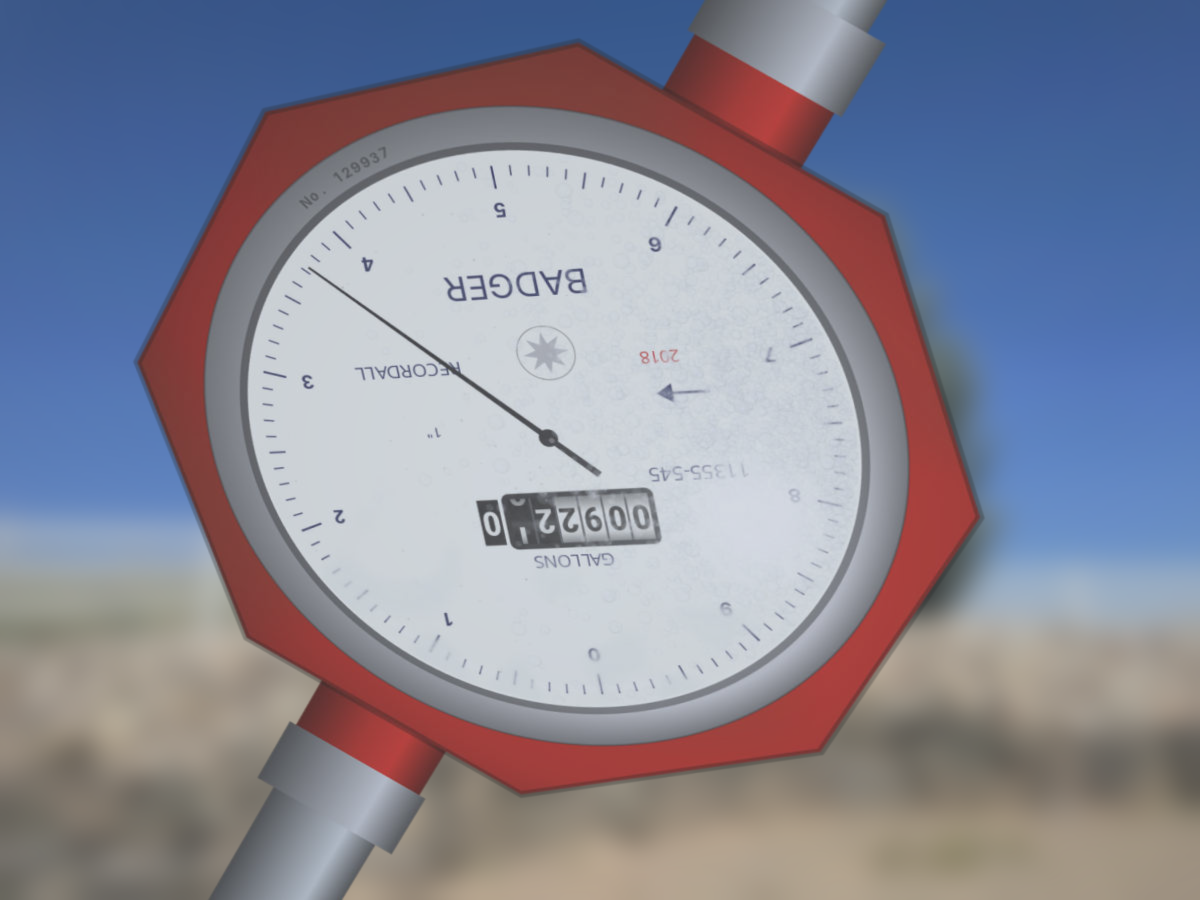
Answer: 92213.7 gal
